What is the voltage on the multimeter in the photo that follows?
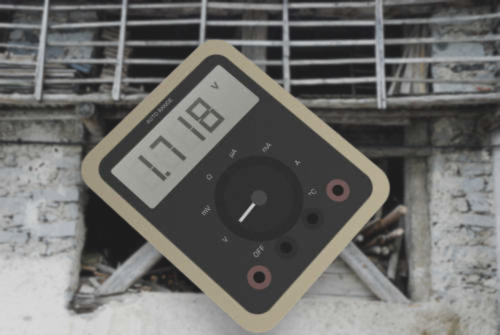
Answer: 1.718 V
